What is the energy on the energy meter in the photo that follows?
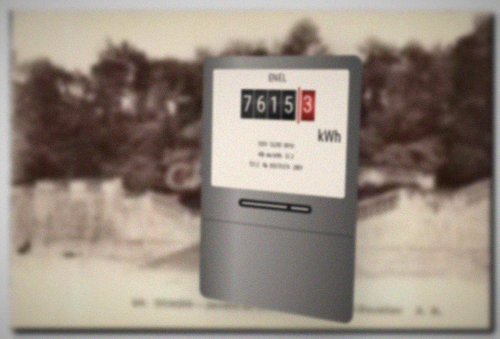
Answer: 7615.3 kWh
